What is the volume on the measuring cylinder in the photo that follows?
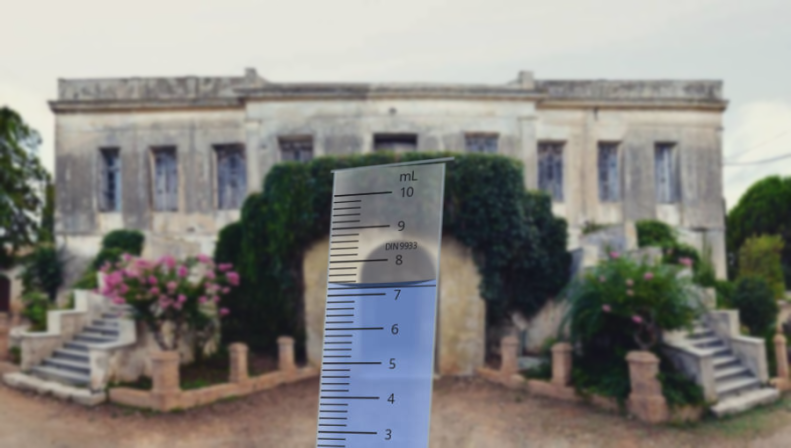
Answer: 7.2 mL
